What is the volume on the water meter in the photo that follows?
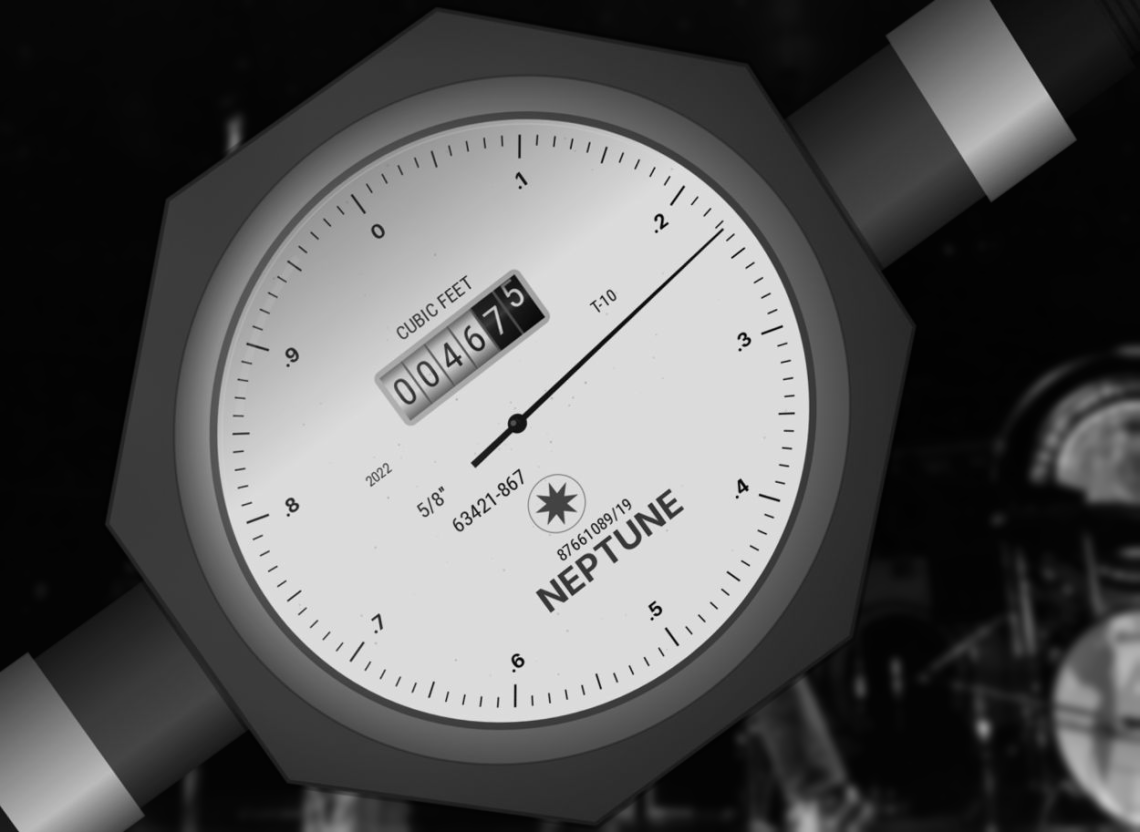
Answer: 4675.23 ft³
